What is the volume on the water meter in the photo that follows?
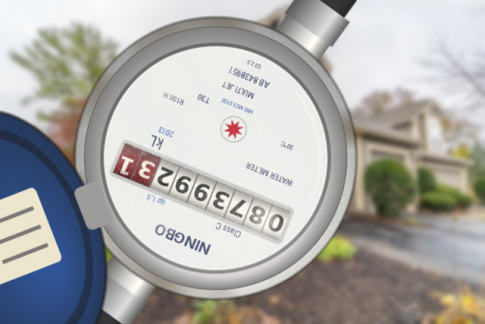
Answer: 873992.31 kL
